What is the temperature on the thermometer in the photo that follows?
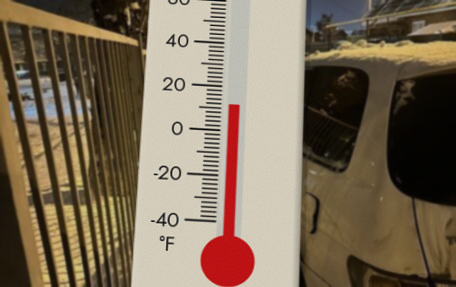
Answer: 12 °F
